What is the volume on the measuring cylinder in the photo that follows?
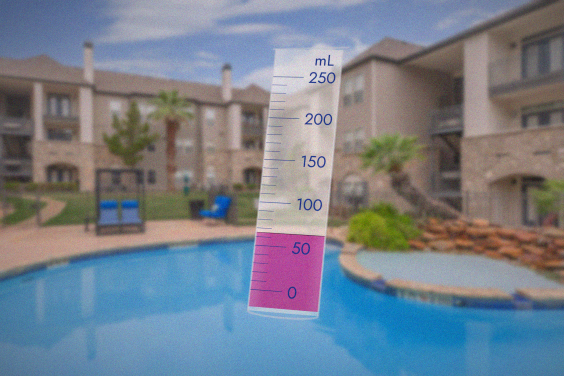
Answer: 65 mL
